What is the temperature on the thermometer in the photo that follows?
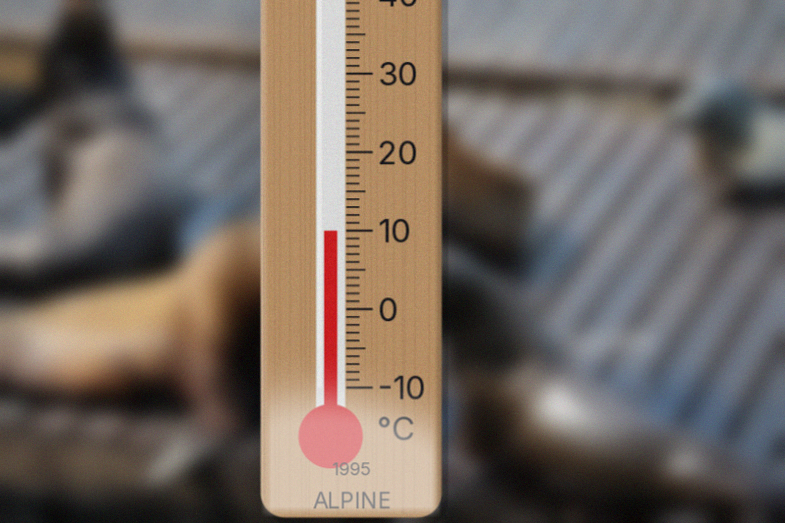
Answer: 10 °C
